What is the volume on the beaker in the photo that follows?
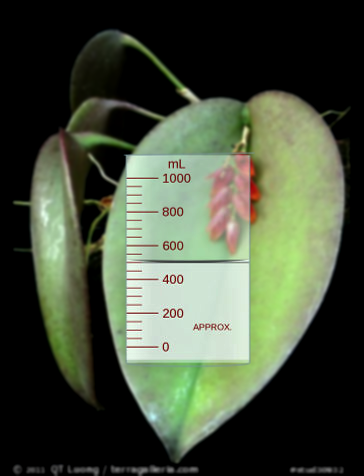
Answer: 500 mL
